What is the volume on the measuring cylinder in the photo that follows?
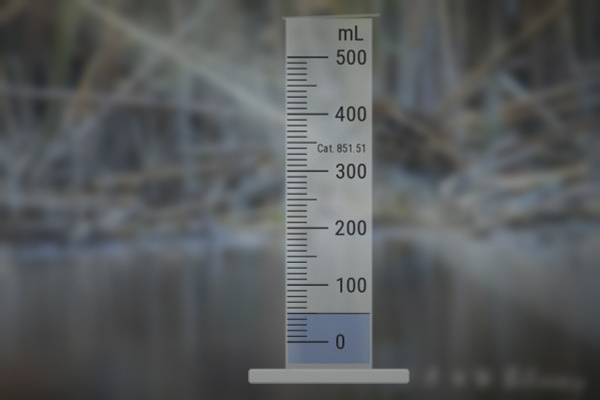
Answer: 50 mL
